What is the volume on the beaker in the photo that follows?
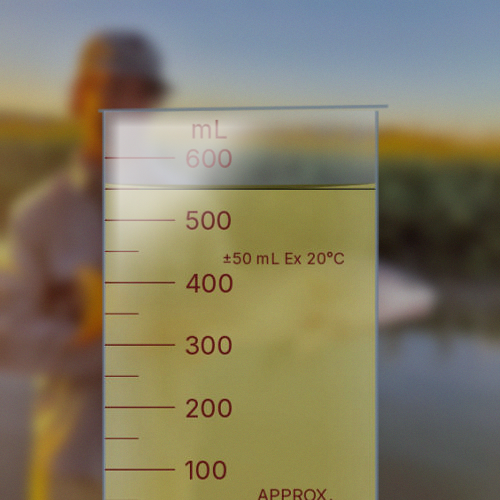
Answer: 550 mL
